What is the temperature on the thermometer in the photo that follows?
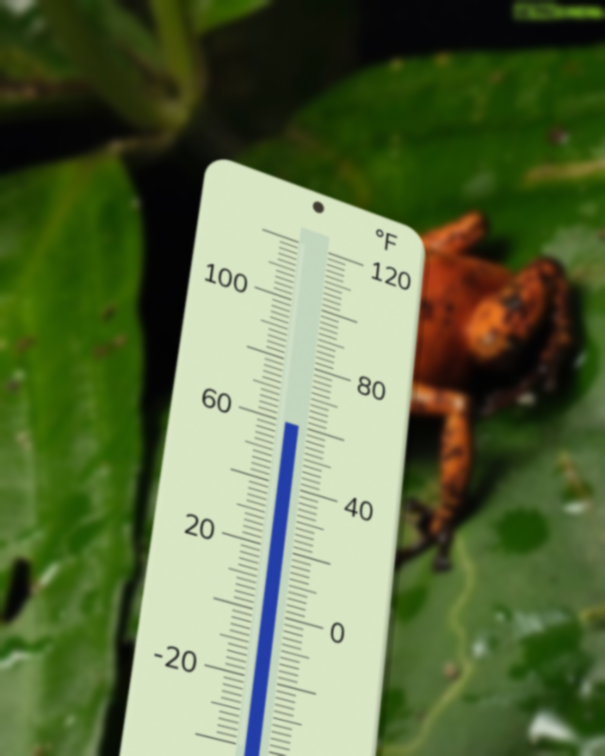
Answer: 60 °F
